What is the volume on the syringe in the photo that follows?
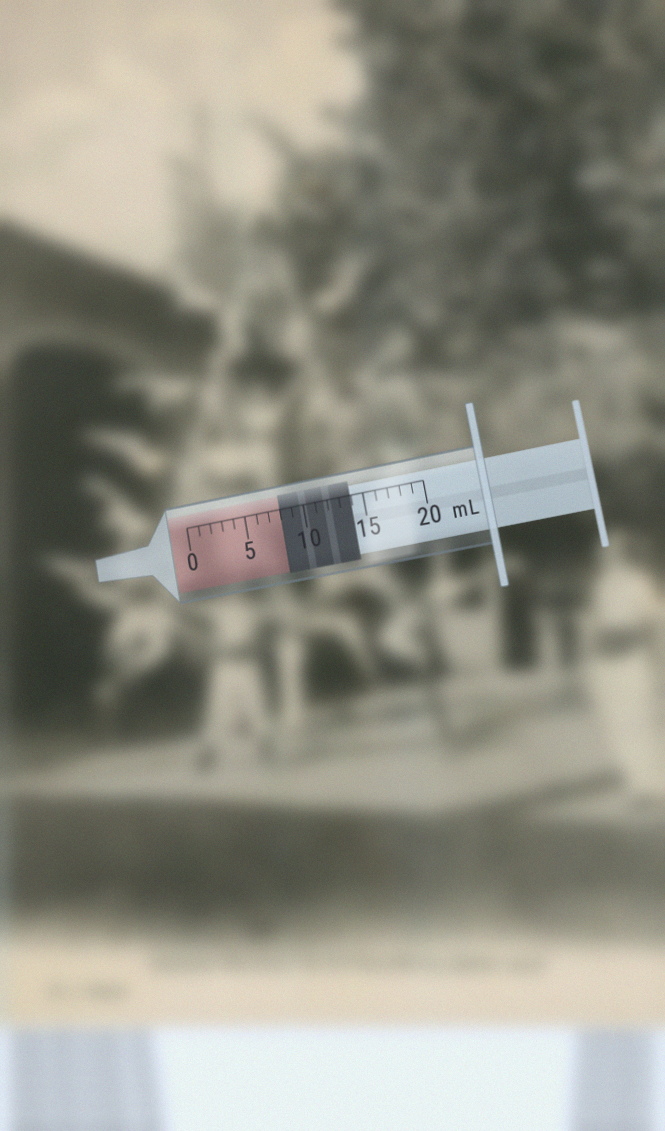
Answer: 8 mL
